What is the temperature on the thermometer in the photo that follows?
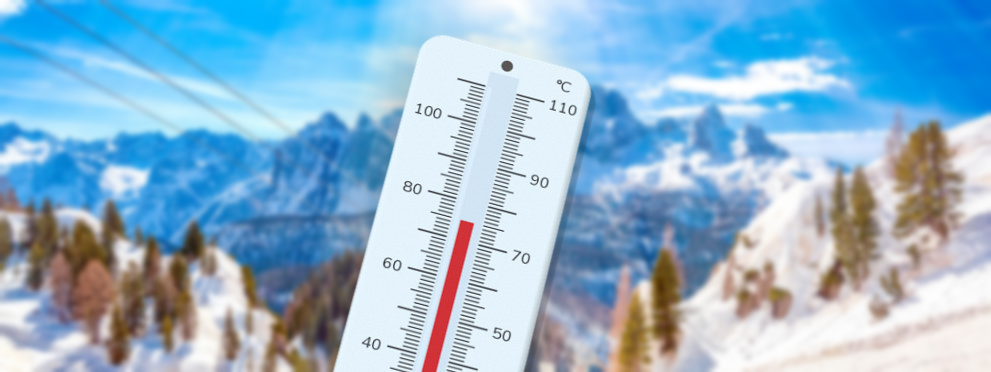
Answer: 75 °C
